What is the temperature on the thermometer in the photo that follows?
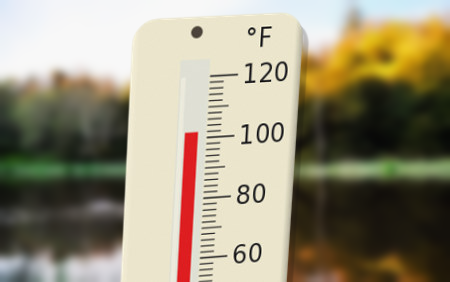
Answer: 102 °F
